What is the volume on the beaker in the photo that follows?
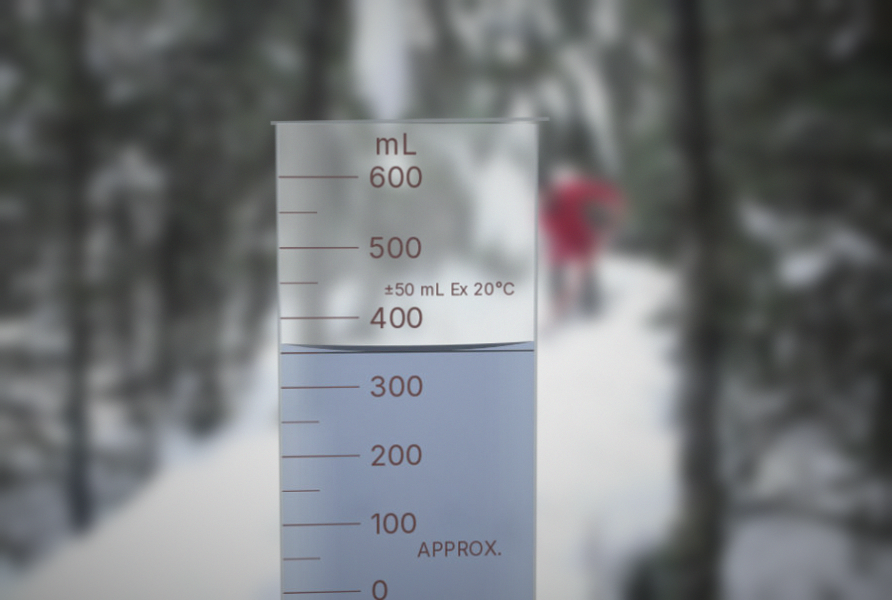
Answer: 350 mL
